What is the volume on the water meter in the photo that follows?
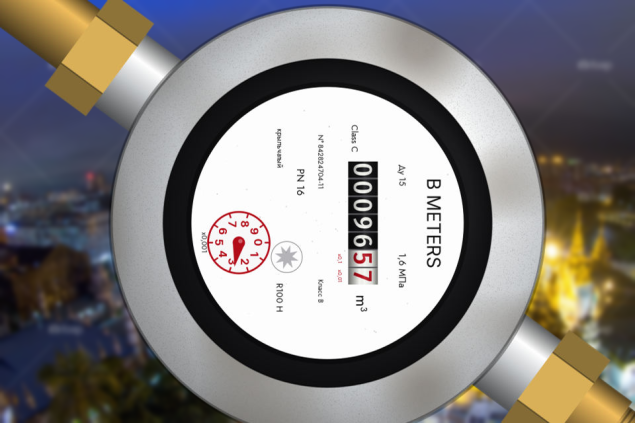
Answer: 96.572 m³
